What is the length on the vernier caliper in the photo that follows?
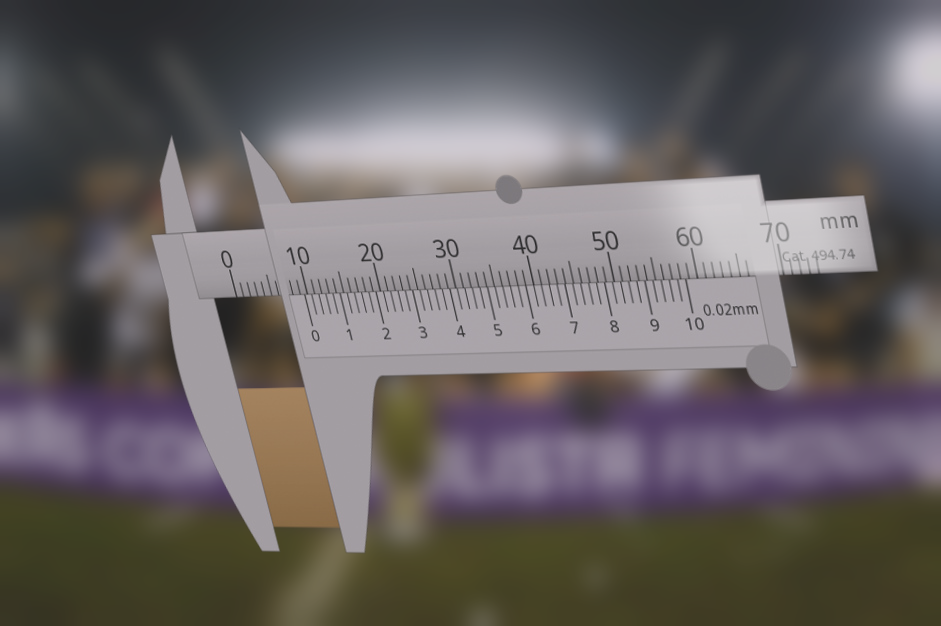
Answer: 9.6 mm
